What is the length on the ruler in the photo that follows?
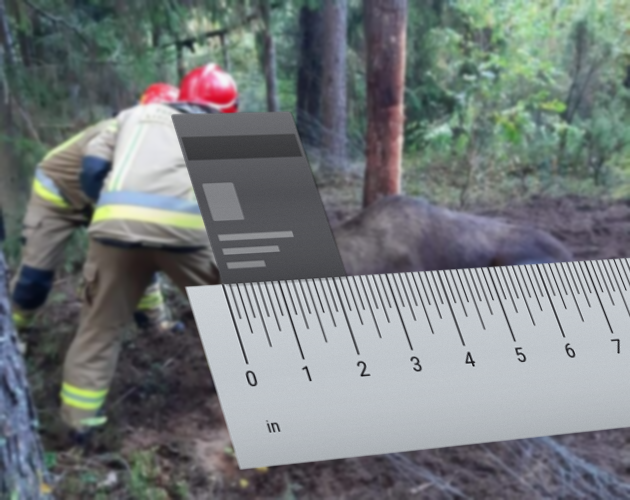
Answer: 2.25 in
